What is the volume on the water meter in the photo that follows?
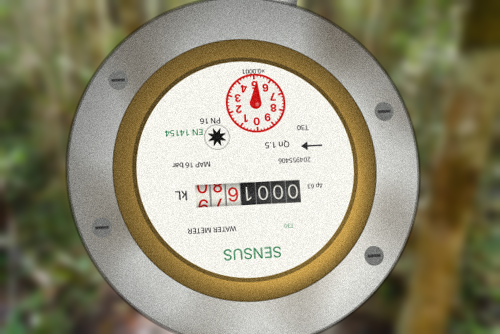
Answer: 1.6795 kL
